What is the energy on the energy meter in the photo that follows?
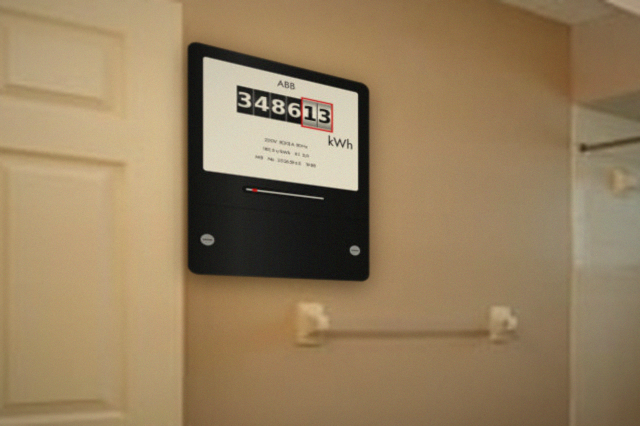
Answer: 3486.13 kWh
